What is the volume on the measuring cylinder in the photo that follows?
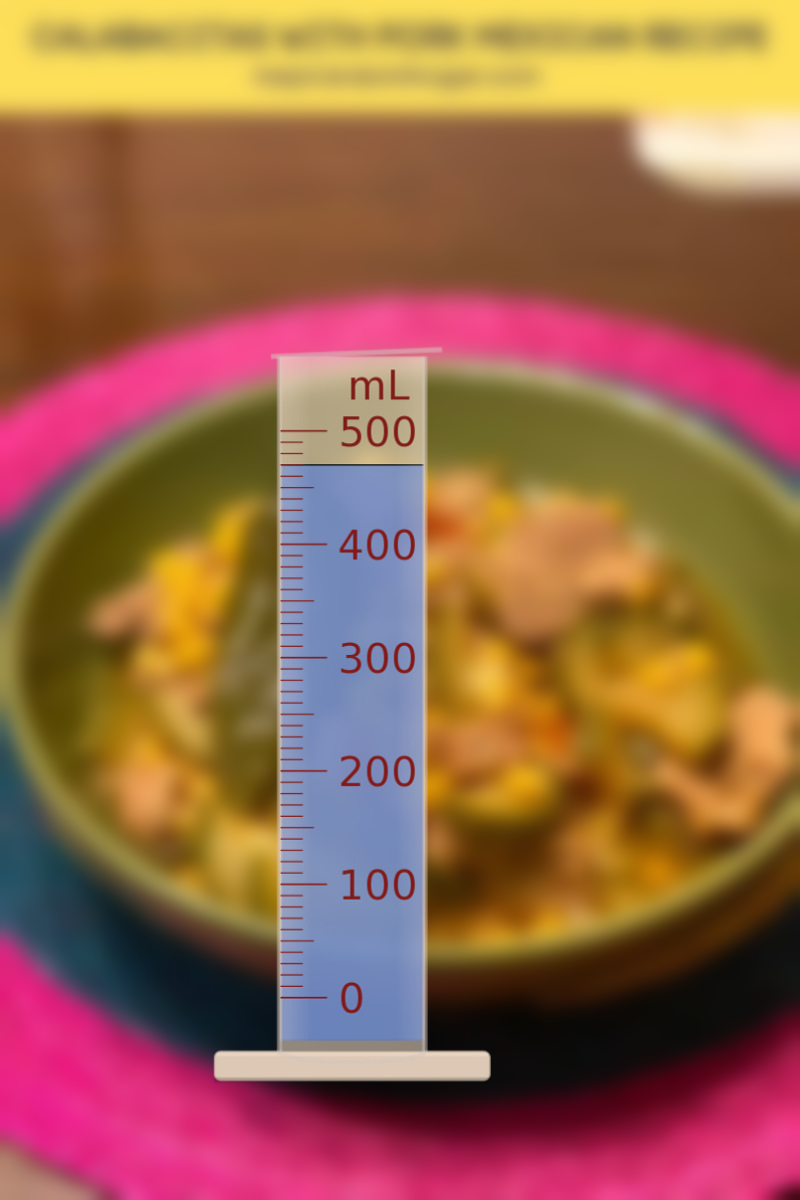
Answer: 470 mL
